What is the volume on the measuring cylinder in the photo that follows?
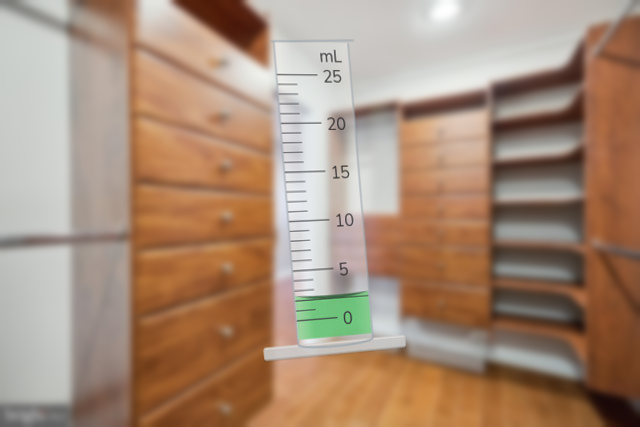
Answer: 2 mL
